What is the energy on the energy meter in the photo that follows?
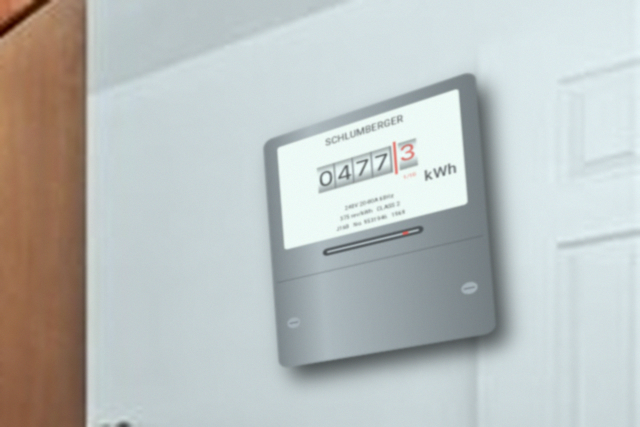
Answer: 477.3 kWh
